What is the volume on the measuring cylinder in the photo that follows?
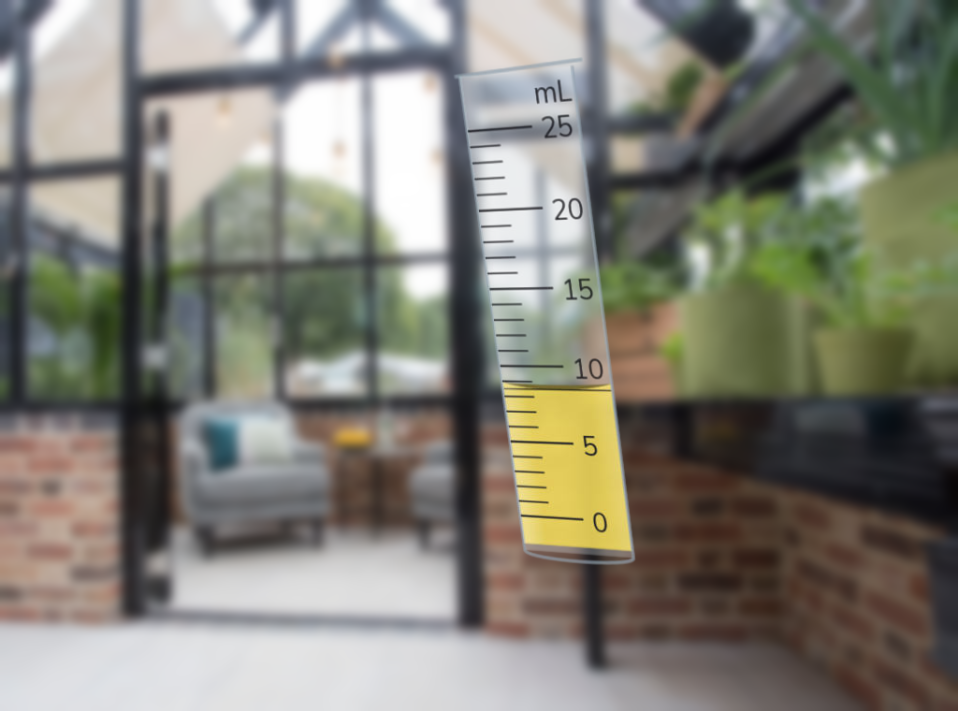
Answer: 8.5 mL
